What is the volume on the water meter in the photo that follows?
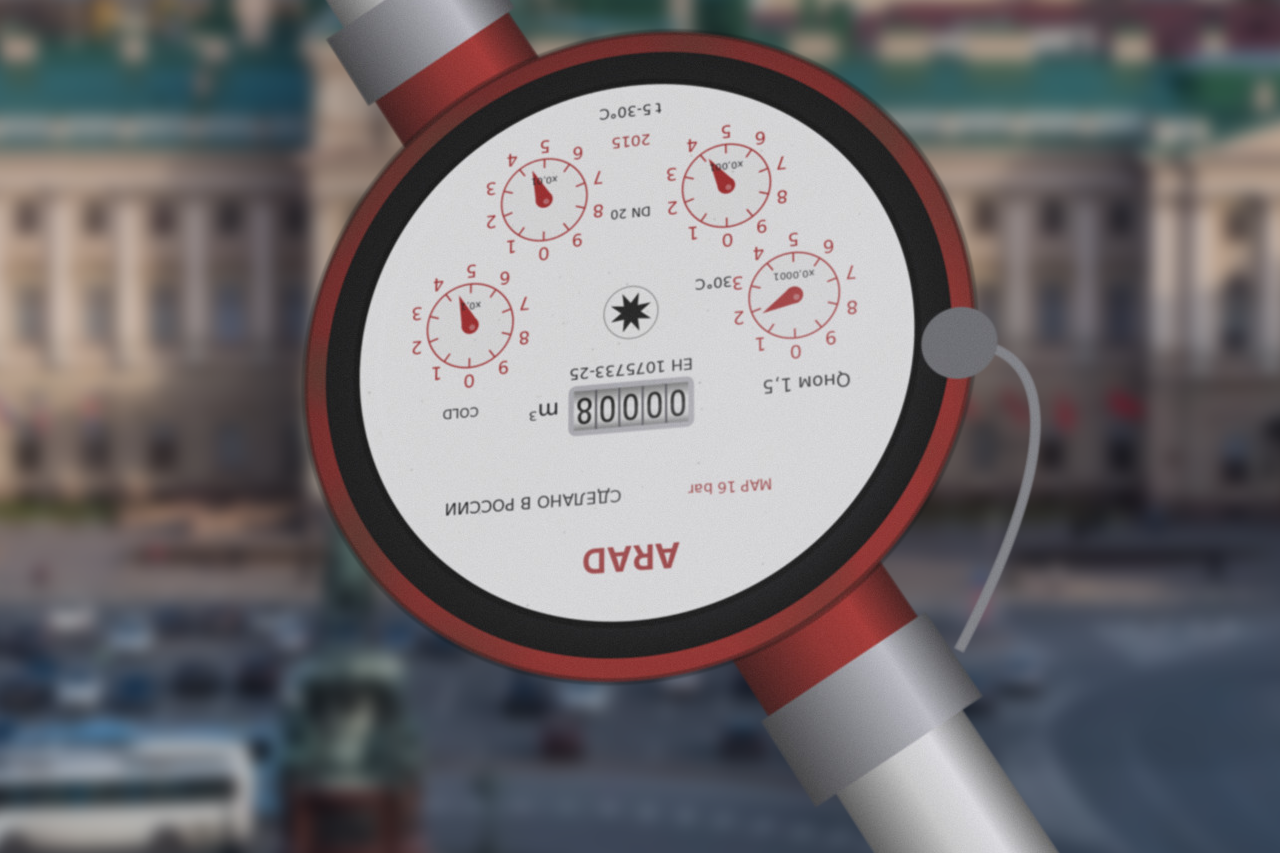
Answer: 8.4441 m³
